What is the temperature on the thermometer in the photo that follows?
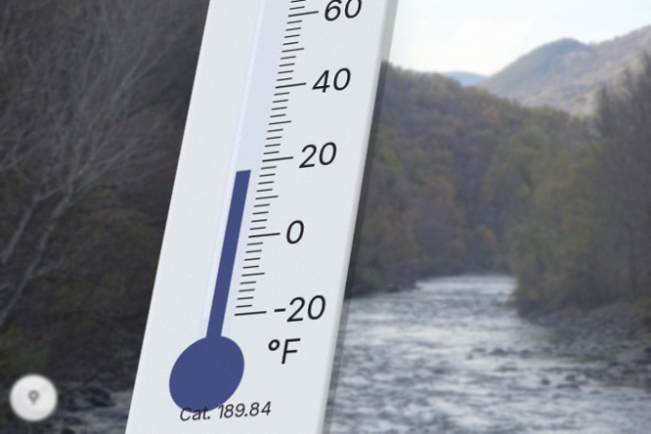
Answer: 18 °F
